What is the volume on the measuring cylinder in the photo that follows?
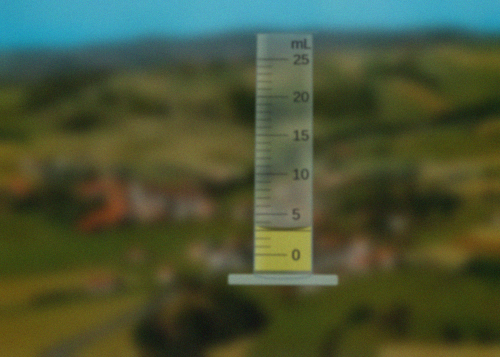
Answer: 3 mL
